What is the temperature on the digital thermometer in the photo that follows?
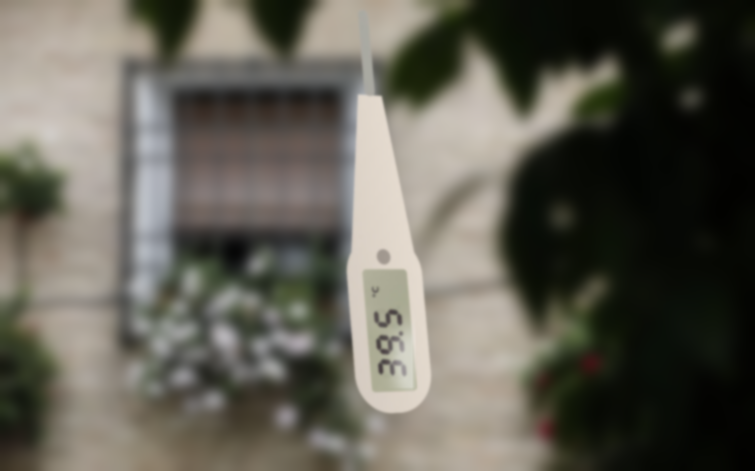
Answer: 39.5 °C
